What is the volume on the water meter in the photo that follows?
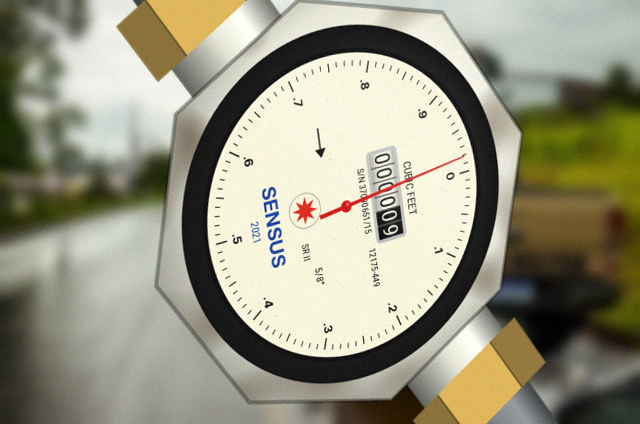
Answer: 8.98 ft³
